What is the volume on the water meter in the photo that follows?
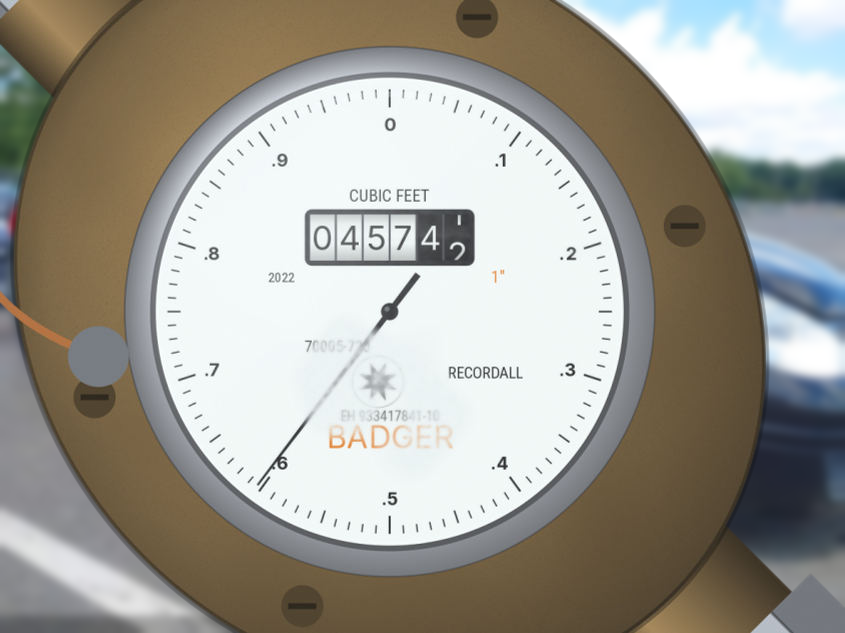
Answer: 45741.60 ft³
